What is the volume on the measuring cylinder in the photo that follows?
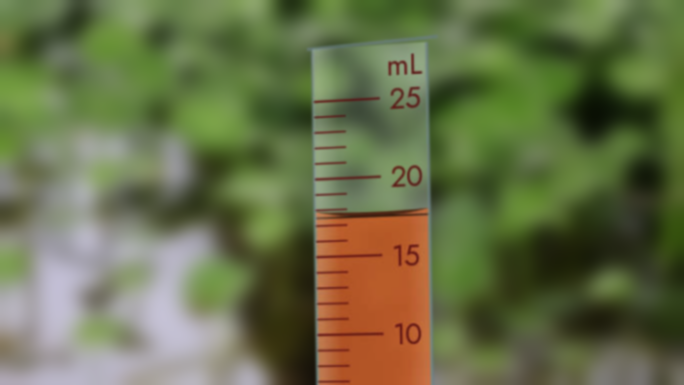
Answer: 17.5 mL
